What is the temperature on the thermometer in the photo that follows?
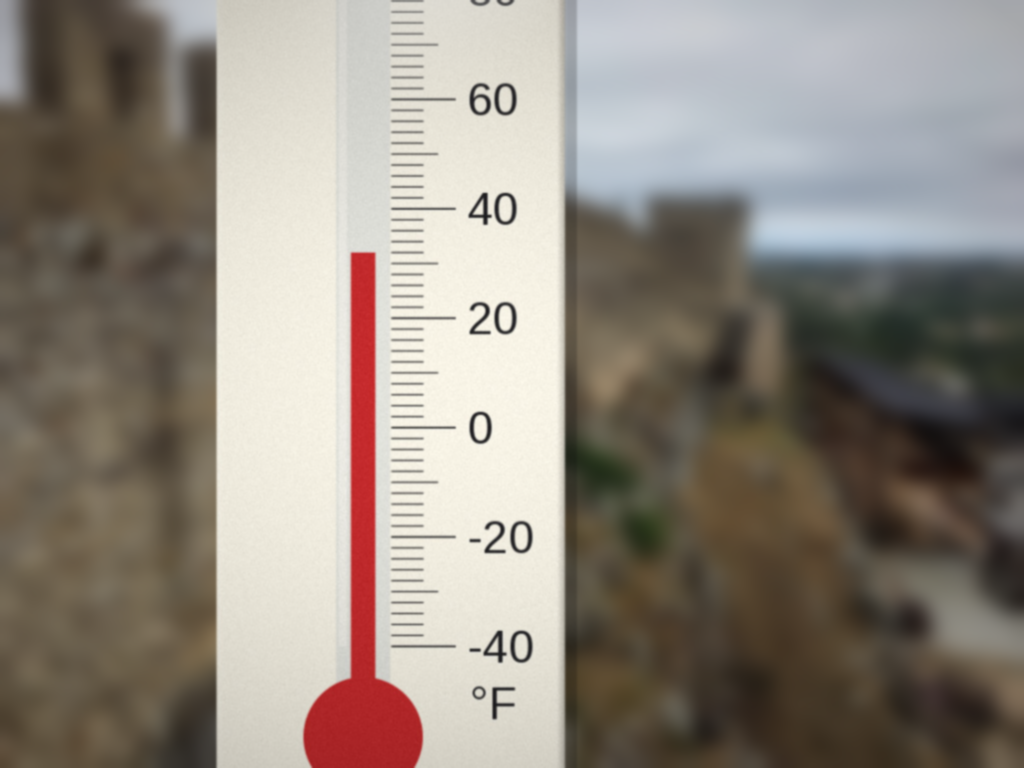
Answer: 32 °F
